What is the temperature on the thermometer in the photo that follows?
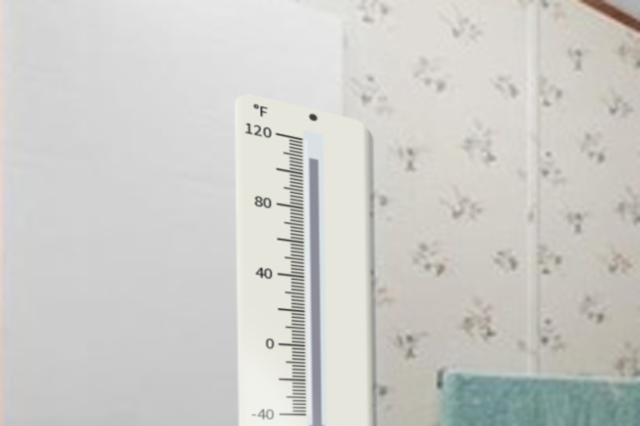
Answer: 110 °F
